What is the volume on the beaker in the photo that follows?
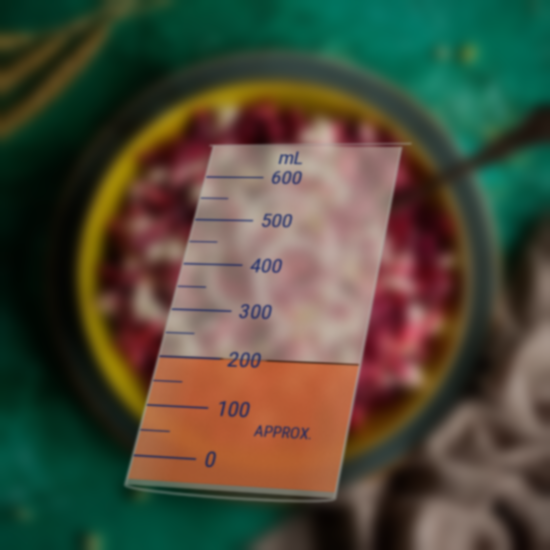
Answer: 200 mL
